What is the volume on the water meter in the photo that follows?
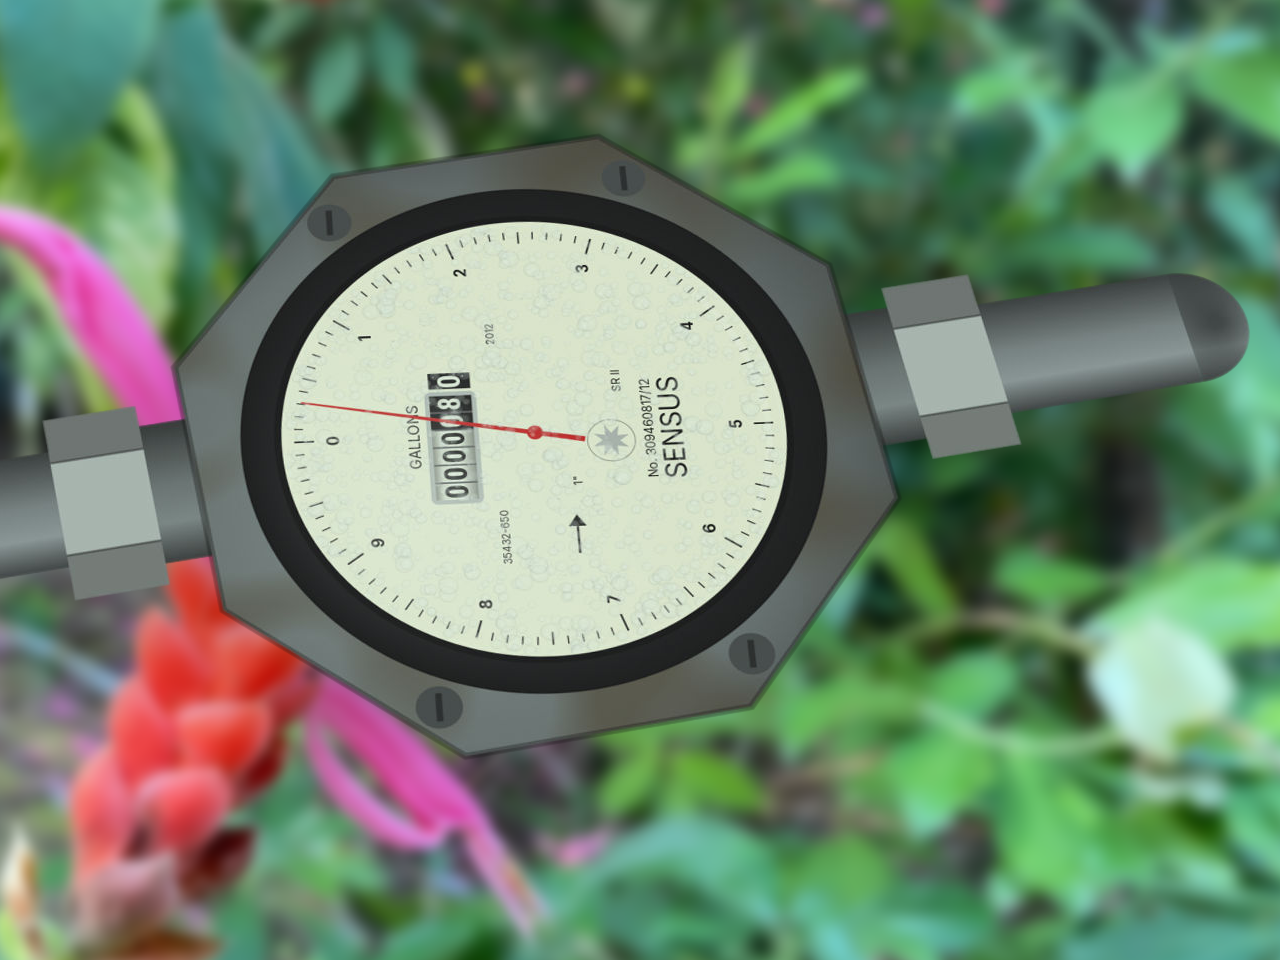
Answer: 80.3 gal
